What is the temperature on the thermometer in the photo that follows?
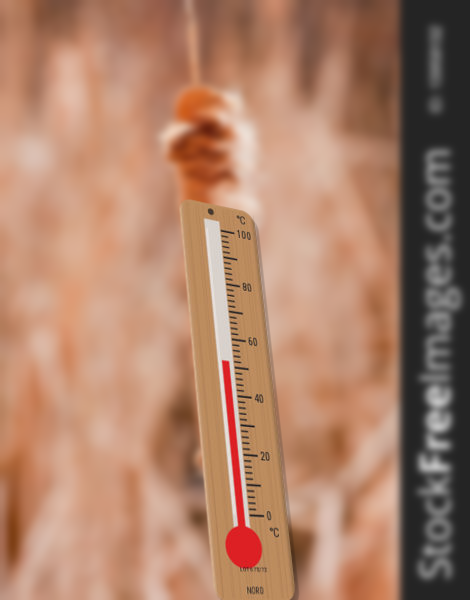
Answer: 52 °C
